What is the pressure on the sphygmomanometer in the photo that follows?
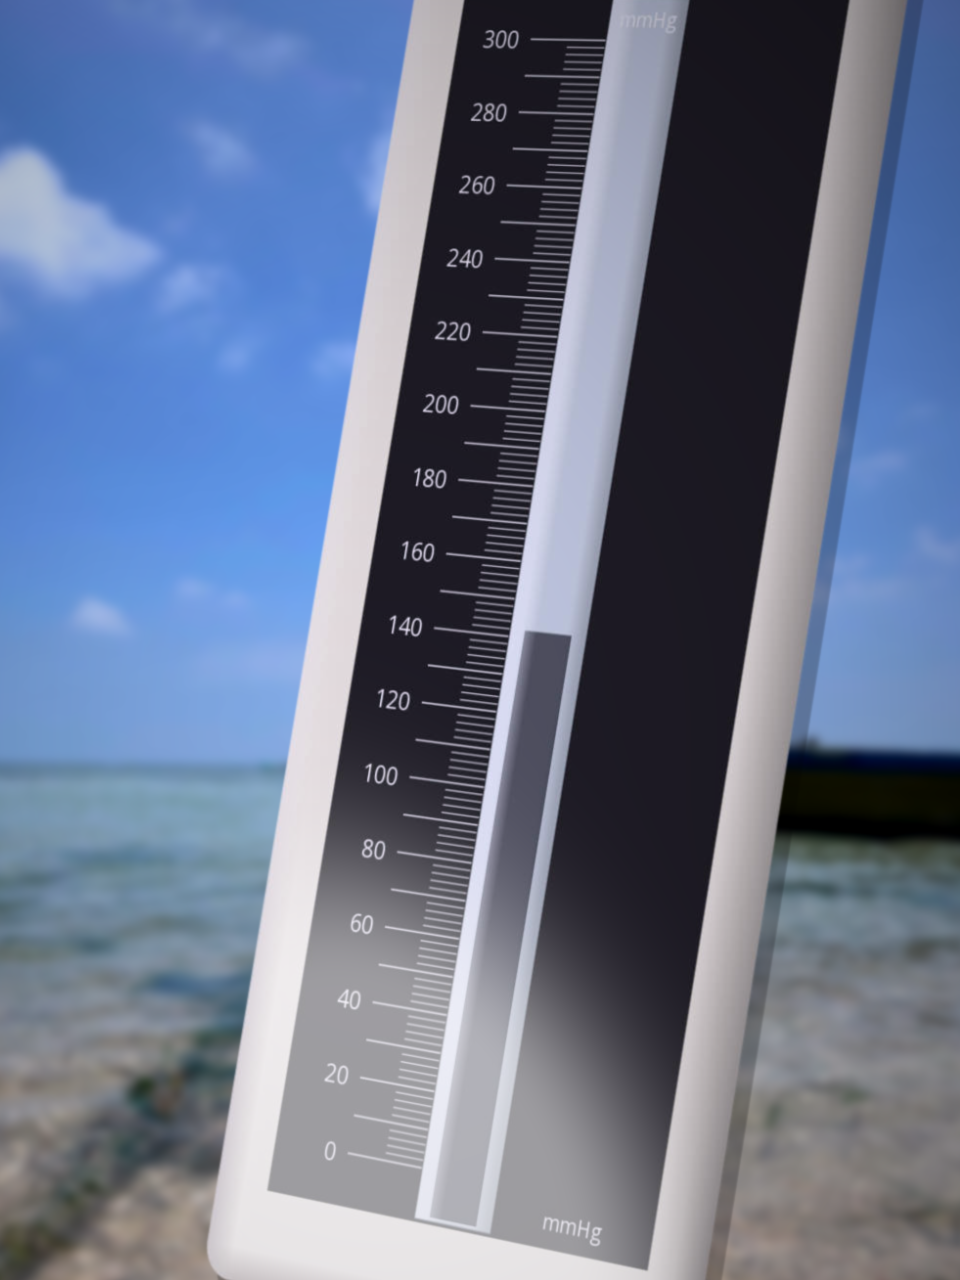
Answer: 142 mmHg
